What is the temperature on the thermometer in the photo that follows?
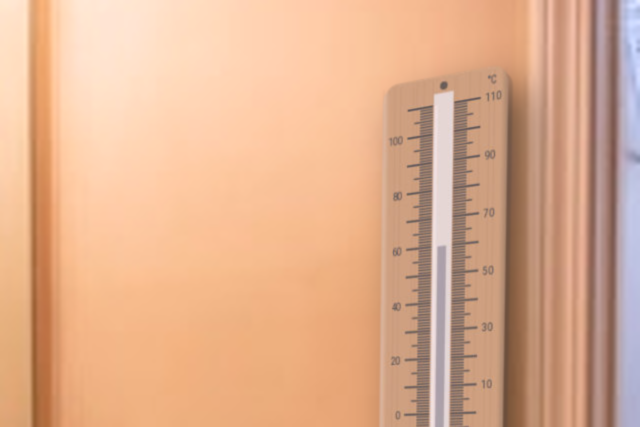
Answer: 60 °C
